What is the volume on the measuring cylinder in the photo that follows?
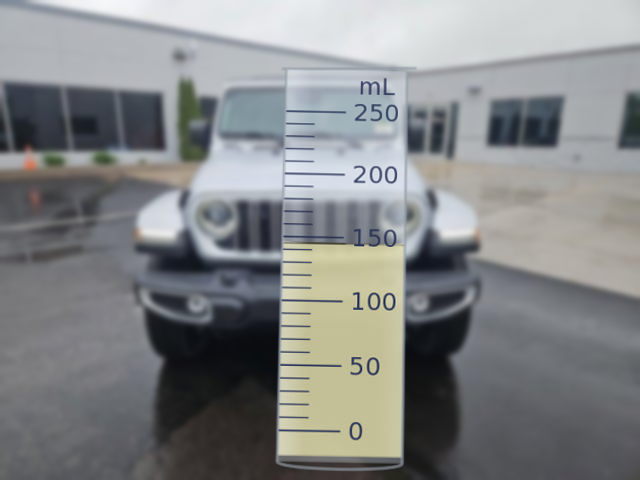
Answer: 145 mL
